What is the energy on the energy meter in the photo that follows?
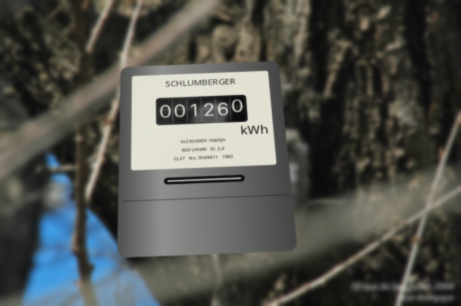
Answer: 1260 kWh
